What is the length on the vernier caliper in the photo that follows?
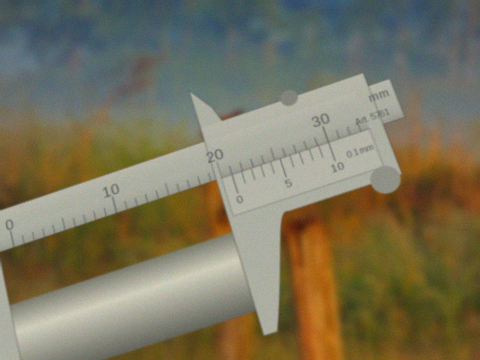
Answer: 21.0 mm
